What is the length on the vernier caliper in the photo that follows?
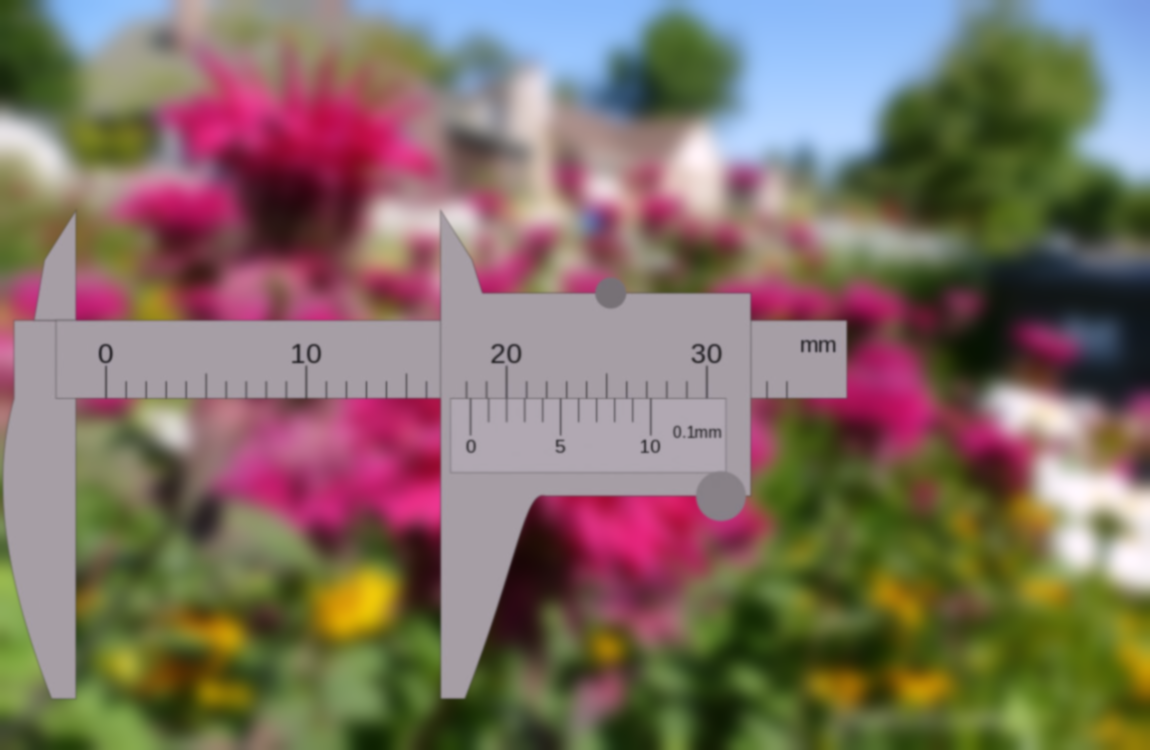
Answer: 18.2 mm
